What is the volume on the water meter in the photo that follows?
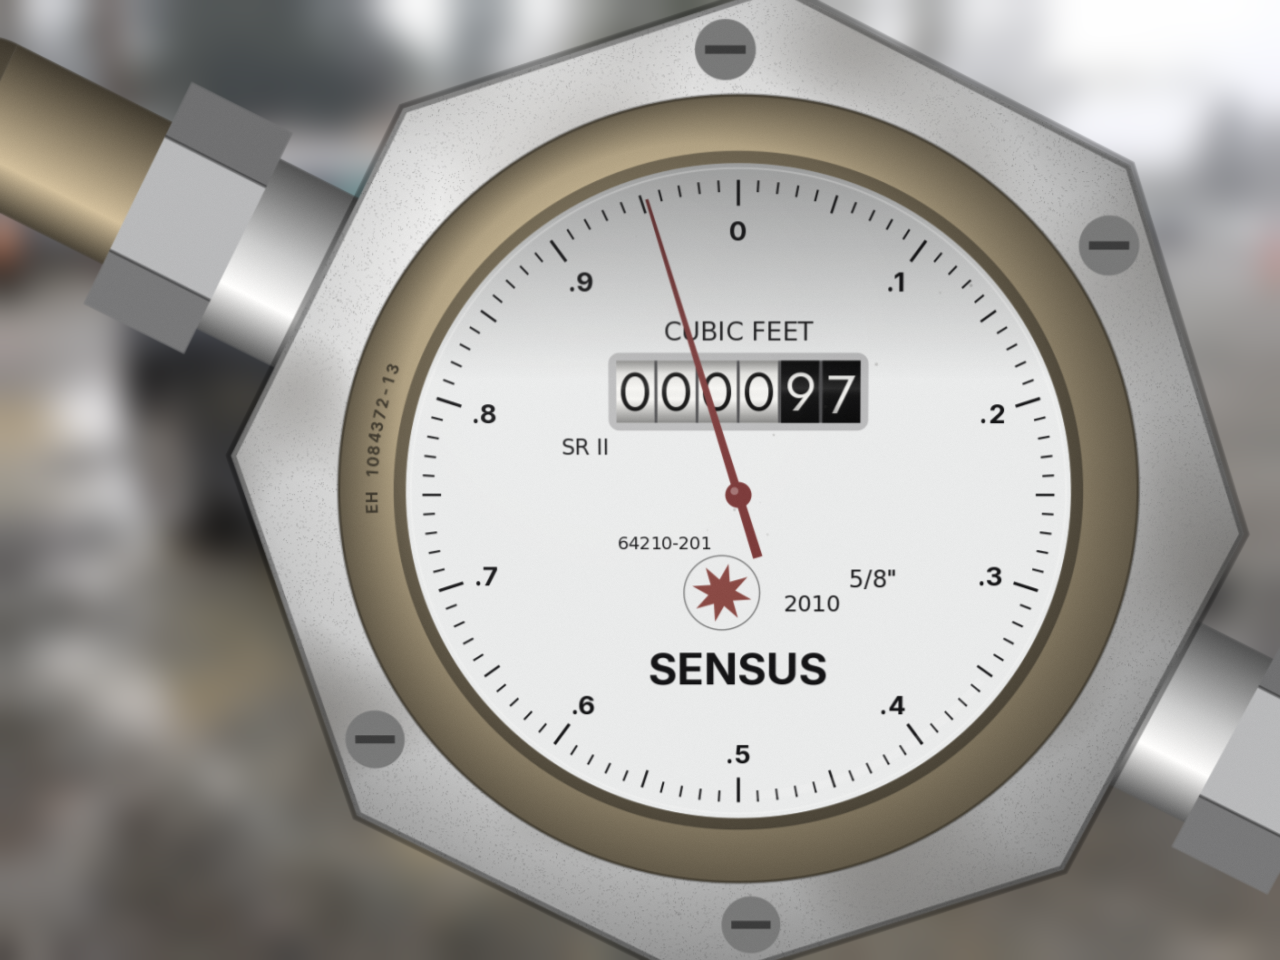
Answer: 96.95 ft³
